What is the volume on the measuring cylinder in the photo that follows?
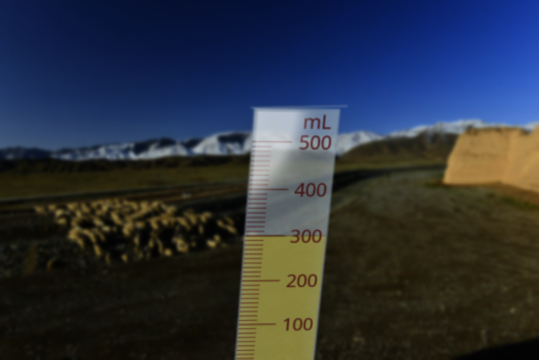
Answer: 300 mL
